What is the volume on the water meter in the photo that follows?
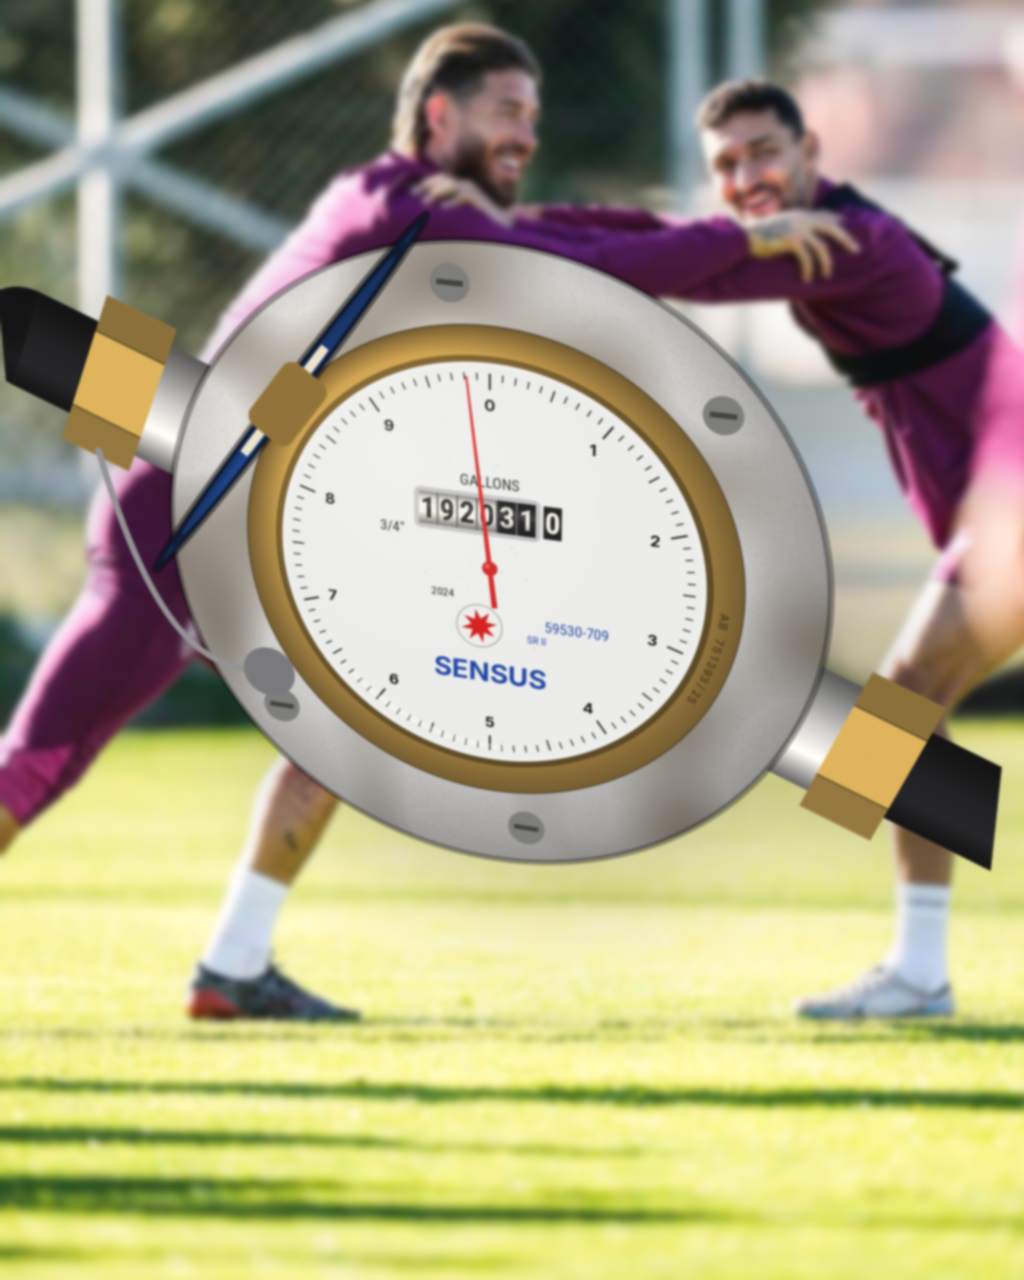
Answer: 1920309.8 gal
